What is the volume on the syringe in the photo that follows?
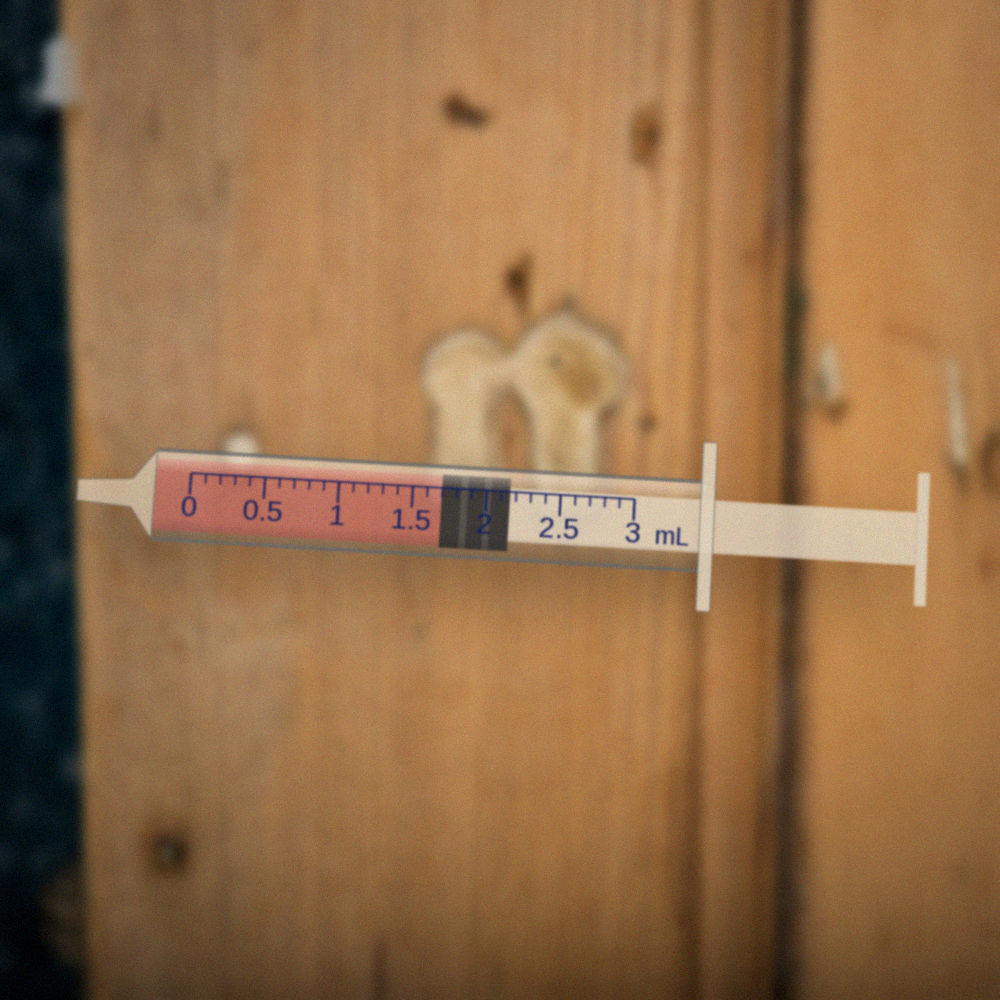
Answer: 1.7 mL
